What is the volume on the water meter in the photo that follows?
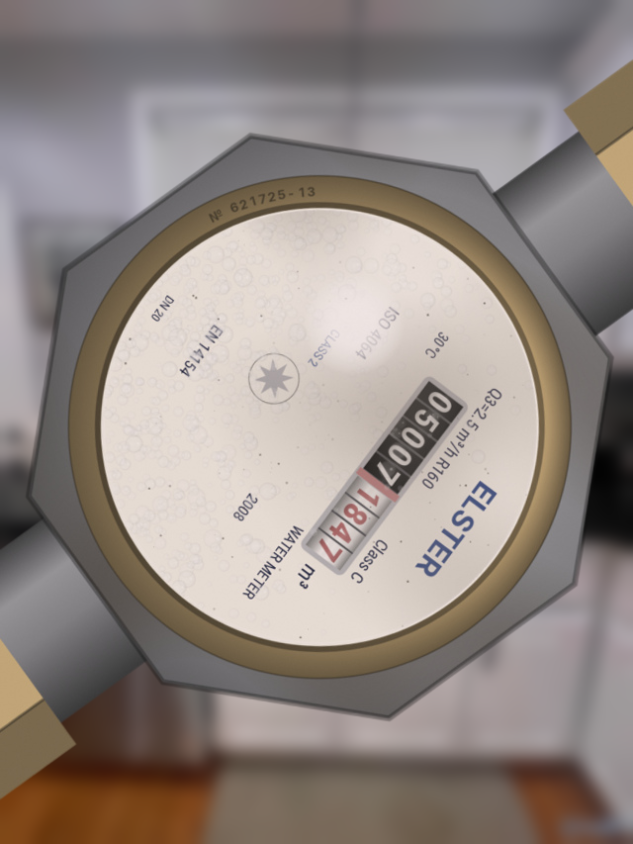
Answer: 5007.1847 m³
